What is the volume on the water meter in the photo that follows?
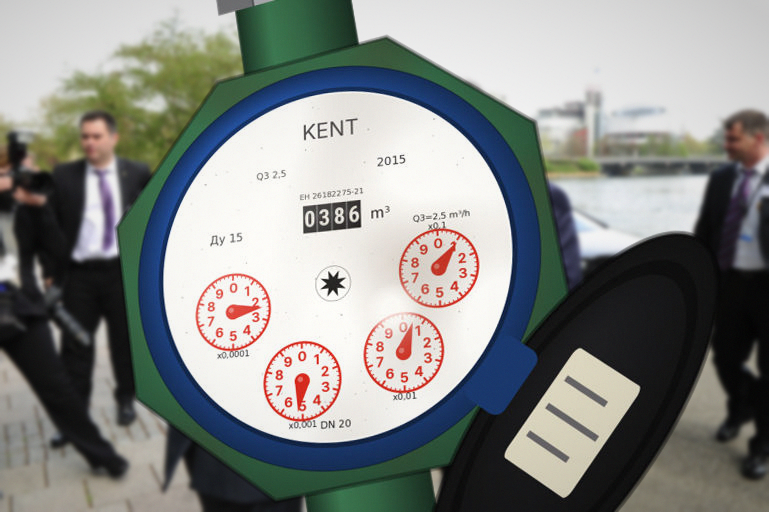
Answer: 386.1052 m³
